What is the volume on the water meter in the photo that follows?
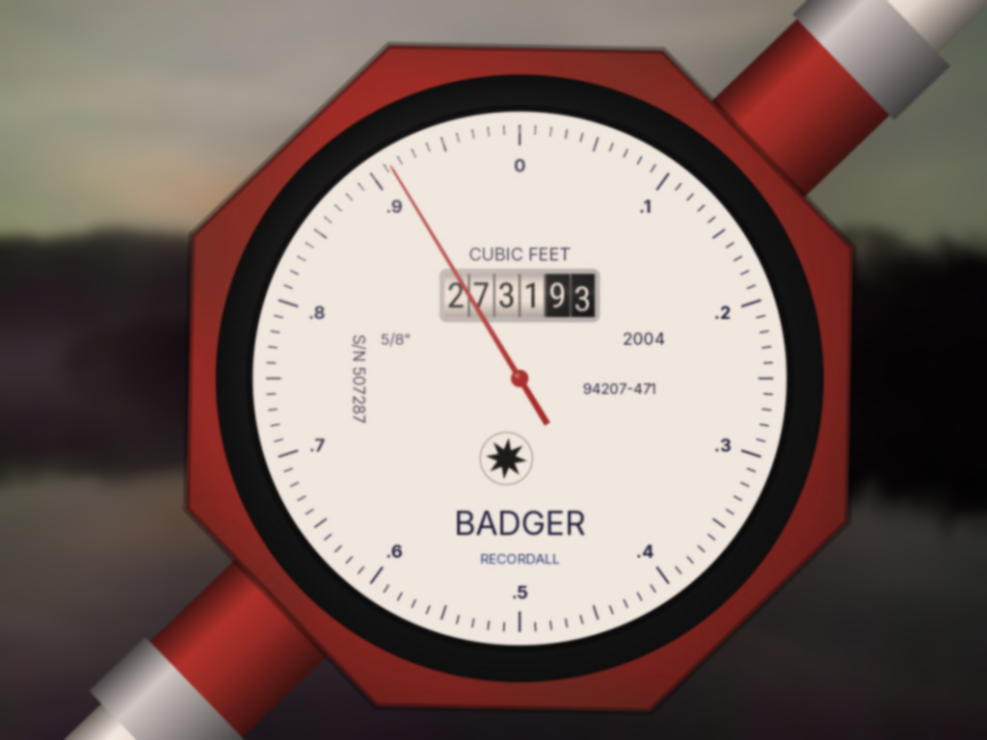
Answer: 273192.91 ft³
